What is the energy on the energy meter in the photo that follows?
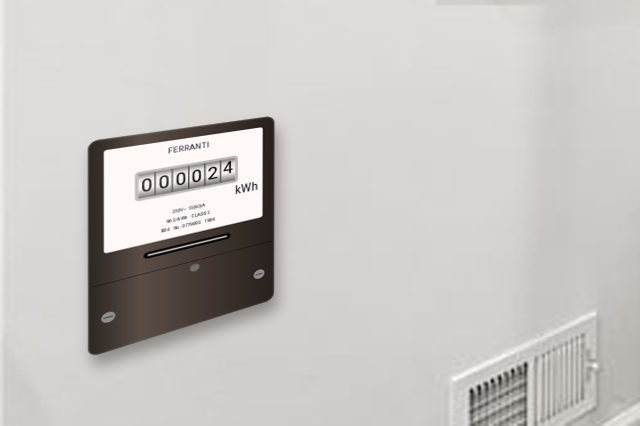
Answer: 24 kWh
